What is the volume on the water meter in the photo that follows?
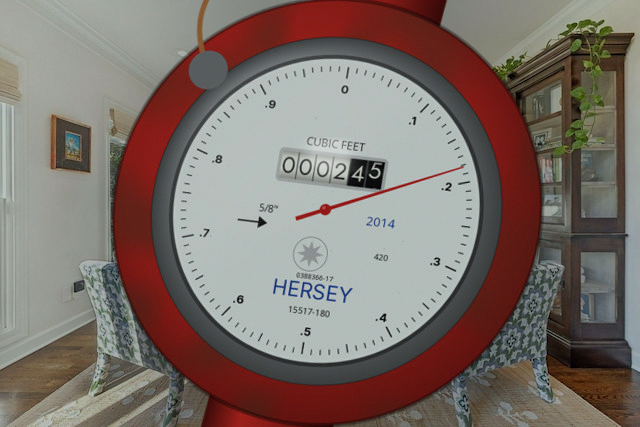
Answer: 245.18 ft³
